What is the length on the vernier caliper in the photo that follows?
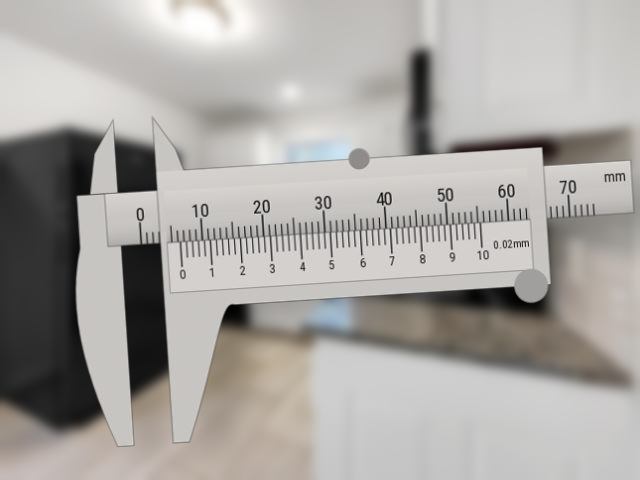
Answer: 6.4 mm
